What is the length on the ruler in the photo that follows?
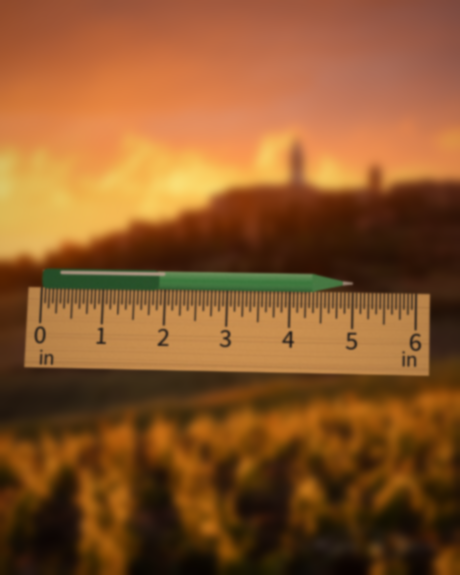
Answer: 5 in
